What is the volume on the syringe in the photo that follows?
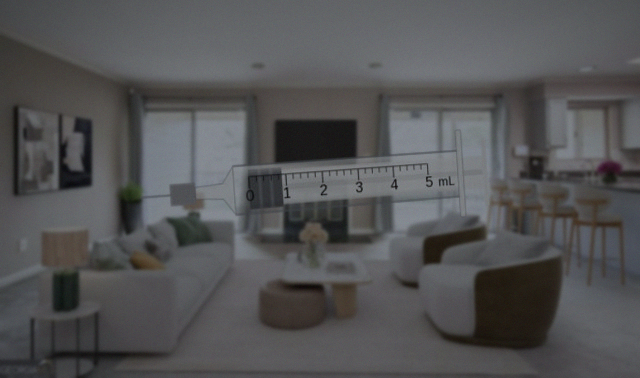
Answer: 0 mL
